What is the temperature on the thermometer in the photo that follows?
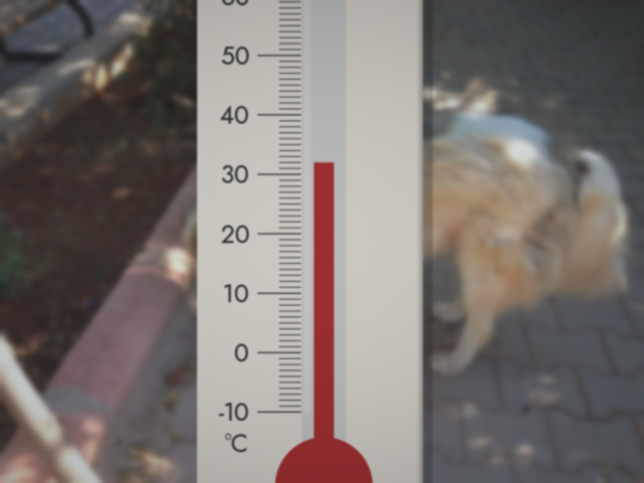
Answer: 32 °C
